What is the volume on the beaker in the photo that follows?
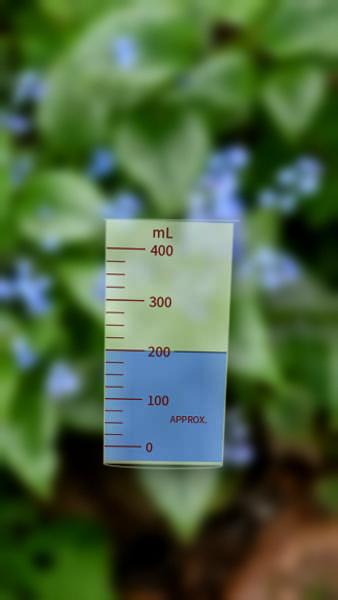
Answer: 200 mL
